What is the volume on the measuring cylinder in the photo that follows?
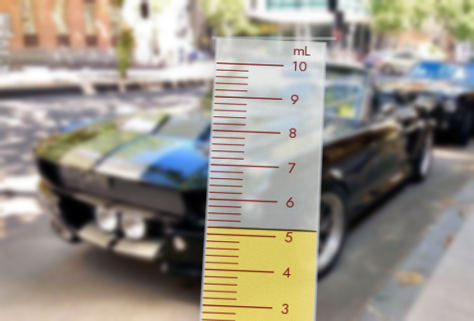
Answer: 5.2 mL
